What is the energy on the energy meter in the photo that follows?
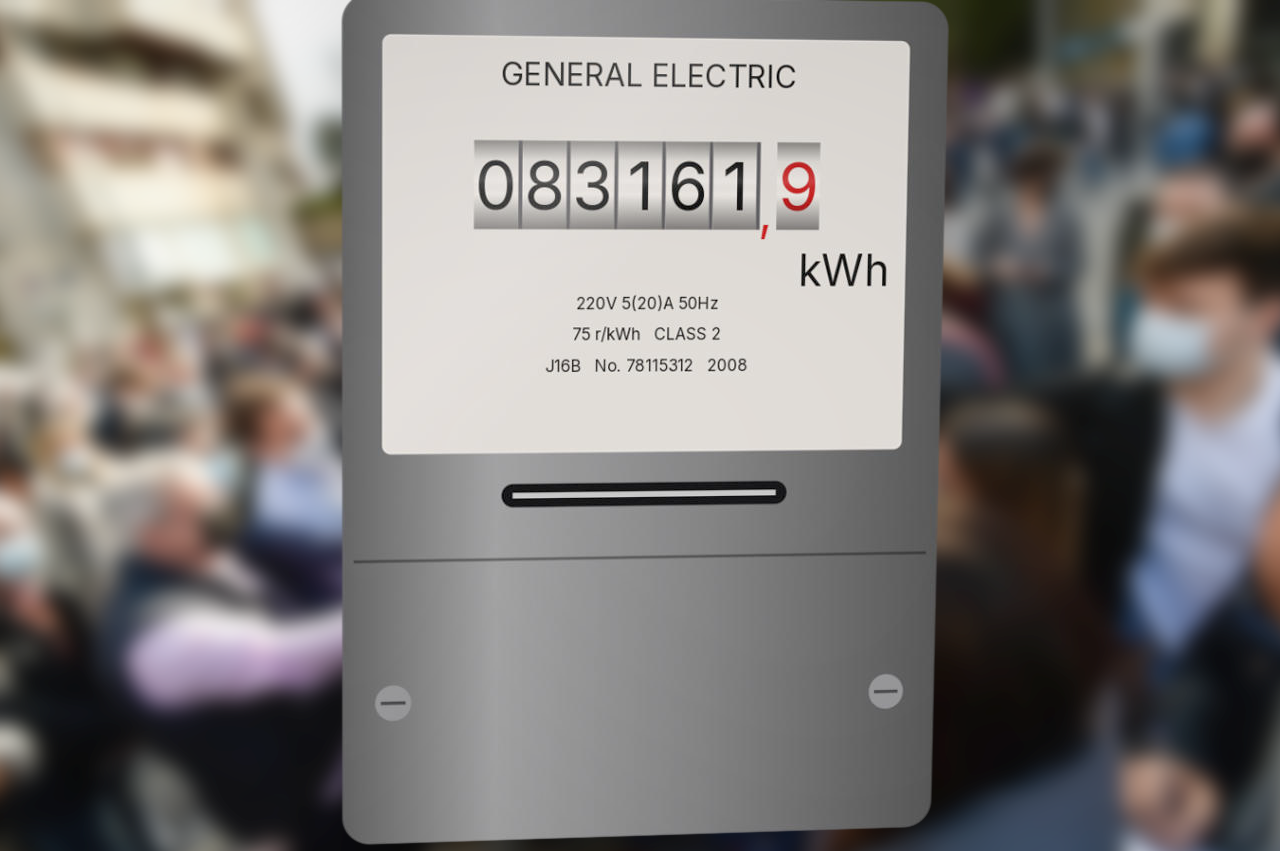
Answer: 83161.9 kWh
